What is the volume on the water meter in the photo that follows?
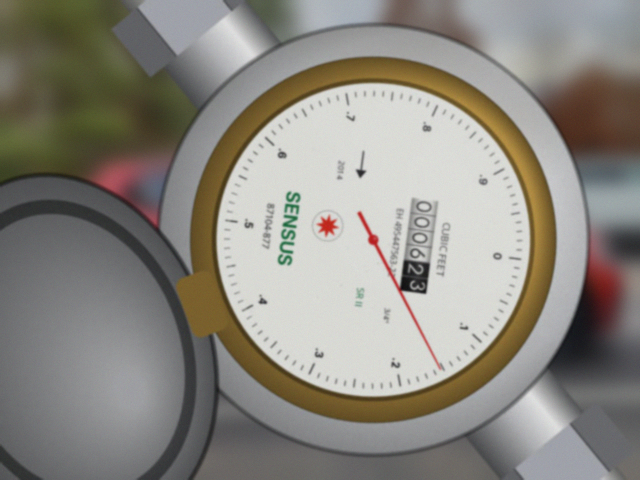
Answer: 623.15 ft³
